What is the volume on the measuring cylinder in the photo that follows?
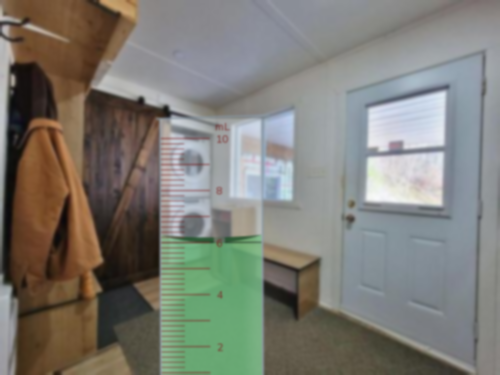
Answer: 6 mL
